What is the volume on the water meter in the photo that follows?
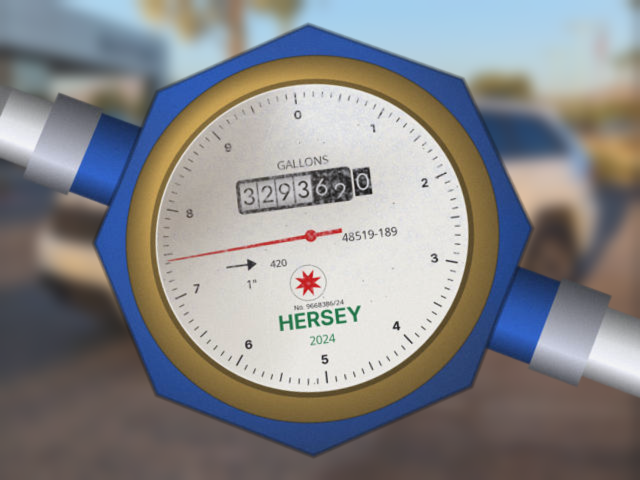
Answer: 3293617.4 gal
